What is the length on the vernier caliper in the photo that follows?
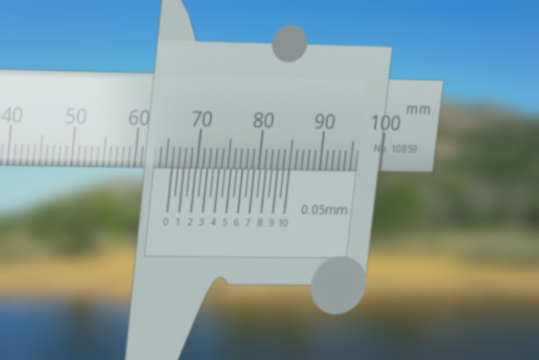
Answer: 66.0 mm
